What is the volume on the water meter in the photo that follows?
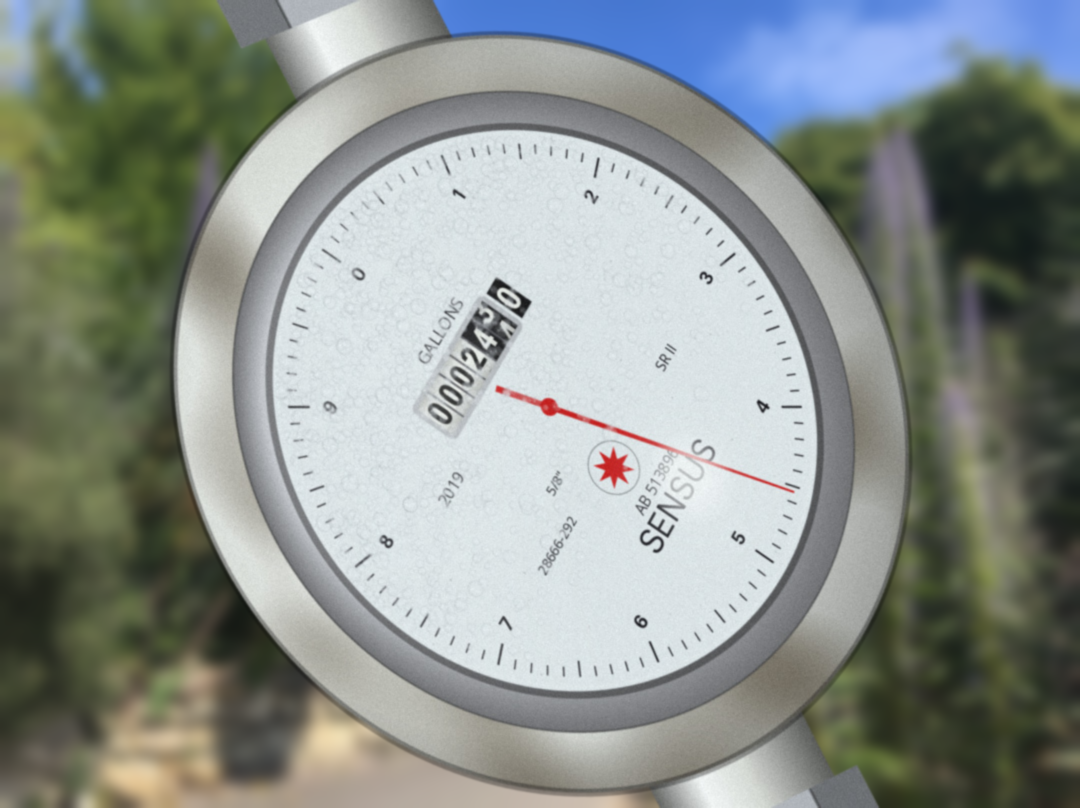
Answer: 2434.5 gal
